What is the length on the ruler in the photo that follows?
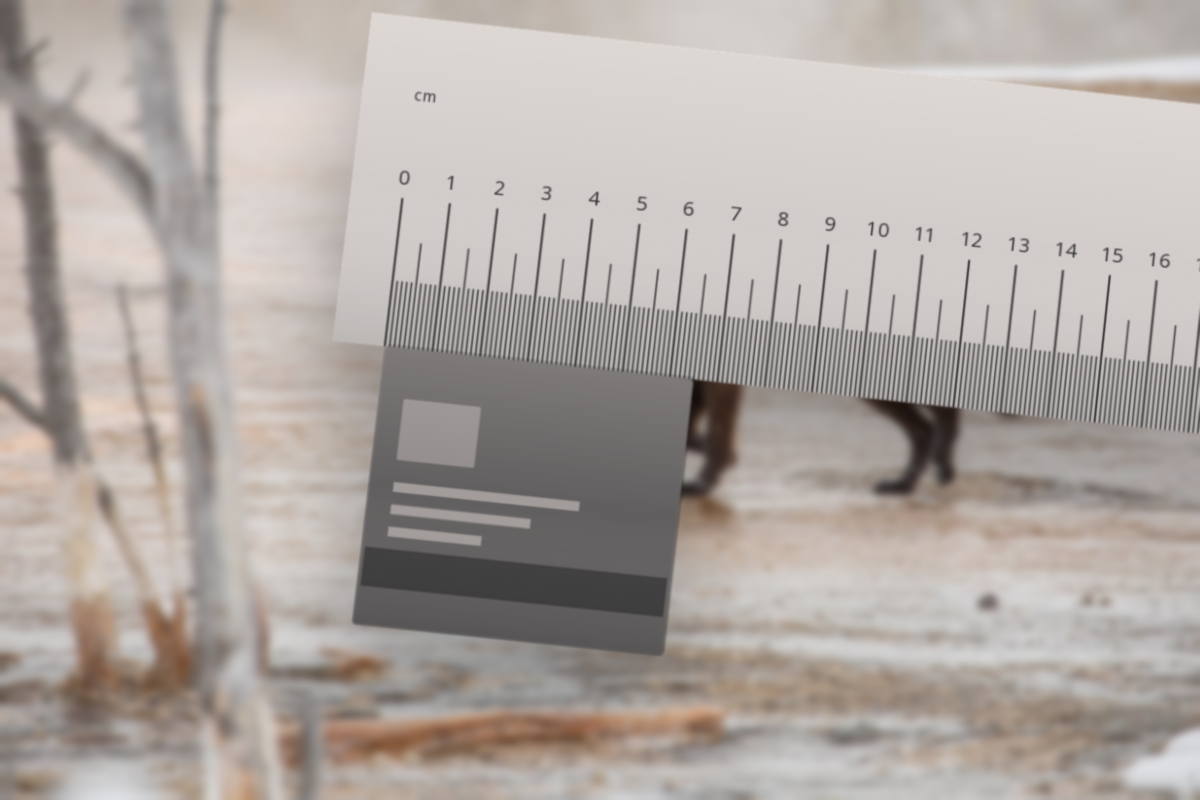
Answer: 6.5 cm
